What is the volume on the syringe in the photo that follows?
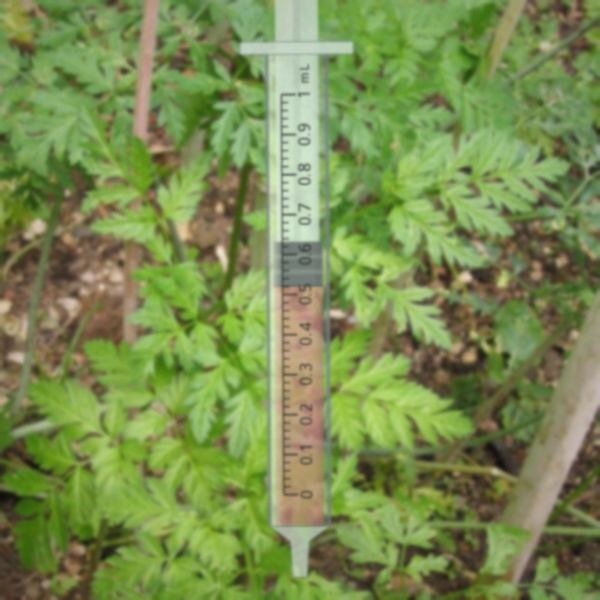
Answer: 0.52 mL
